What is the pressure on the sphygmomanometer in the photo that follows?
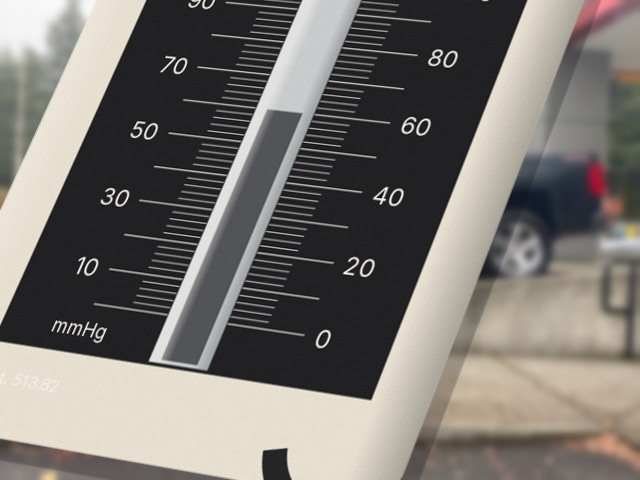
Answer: 60 mmHg
